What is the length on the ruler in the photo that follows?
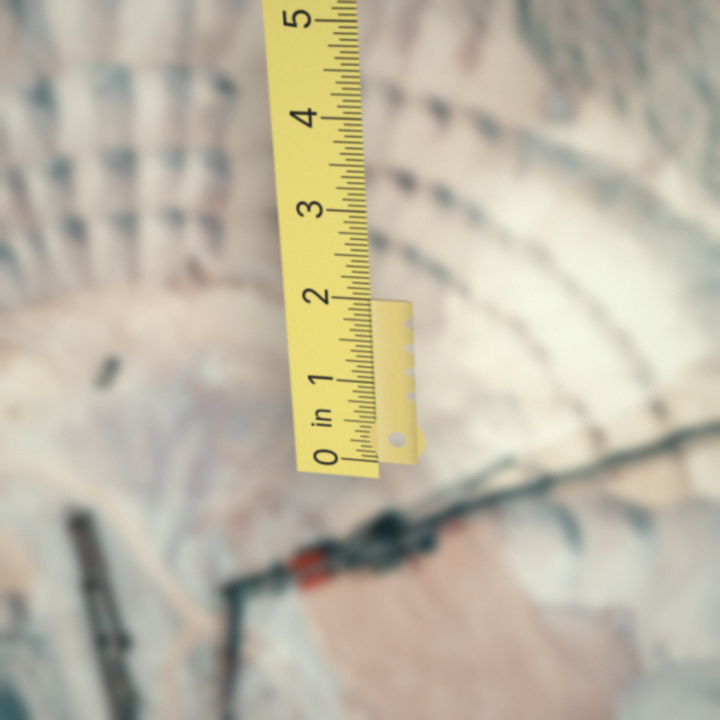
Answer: 2 in
